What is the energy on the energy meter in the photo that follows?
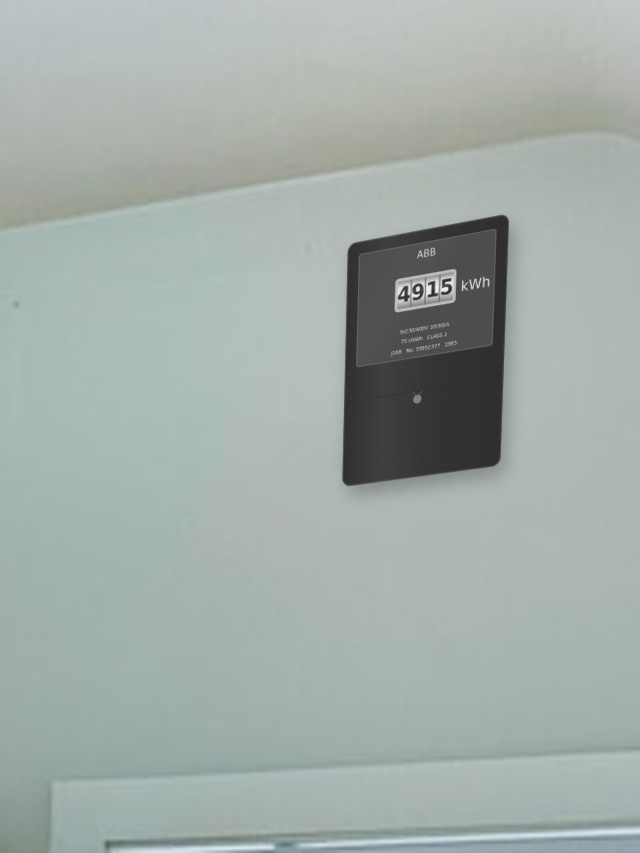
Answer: 4915 kWh
